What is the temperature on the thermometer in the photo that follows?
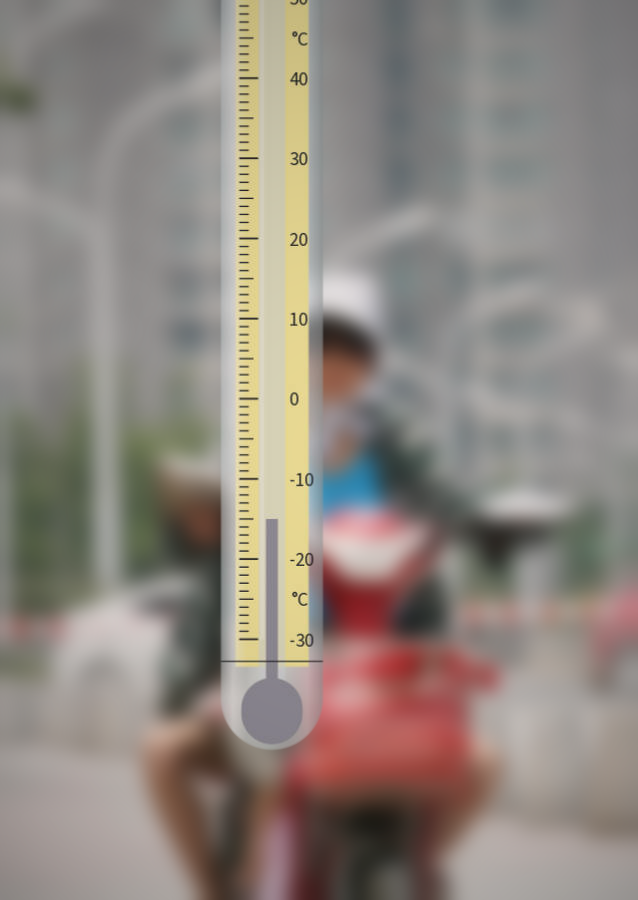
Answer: -15 °C
